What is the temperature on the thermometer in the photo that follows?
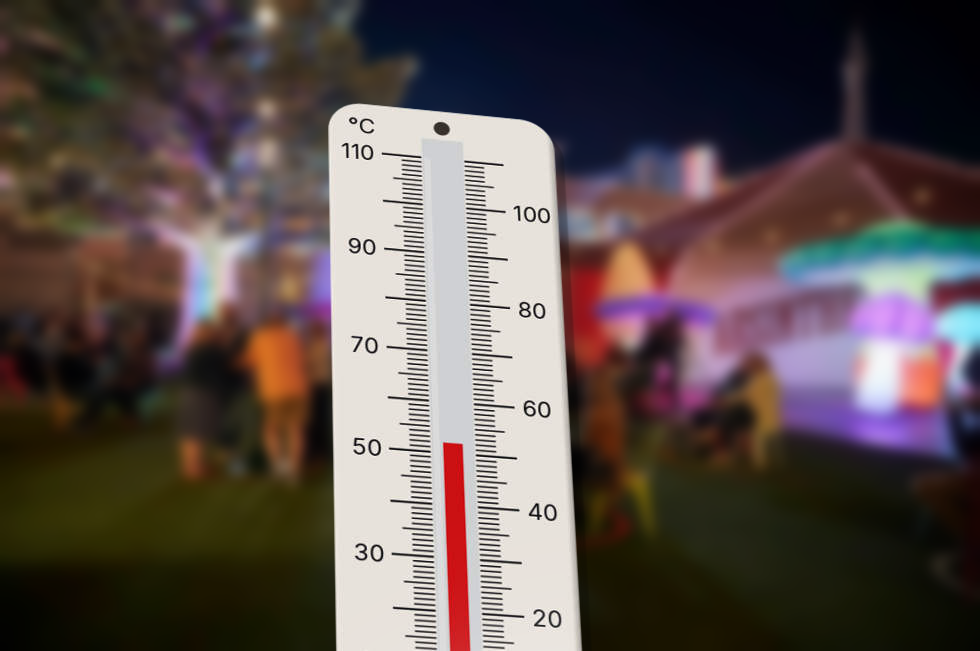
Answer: 52 °C
